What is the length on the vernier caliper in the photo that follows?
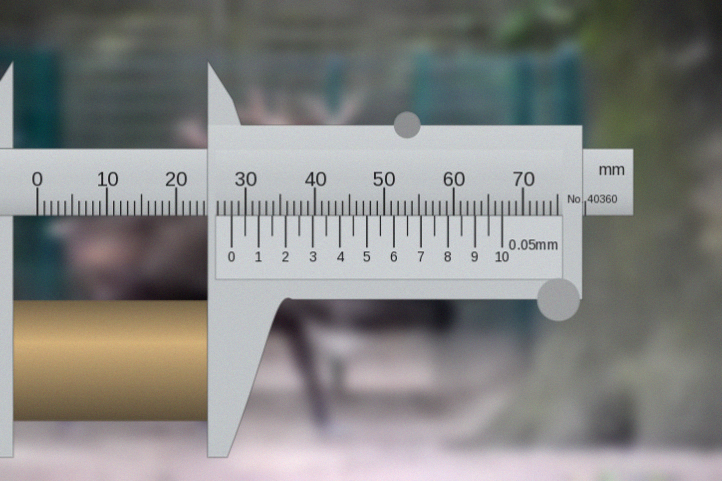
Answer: 28.0 mm
